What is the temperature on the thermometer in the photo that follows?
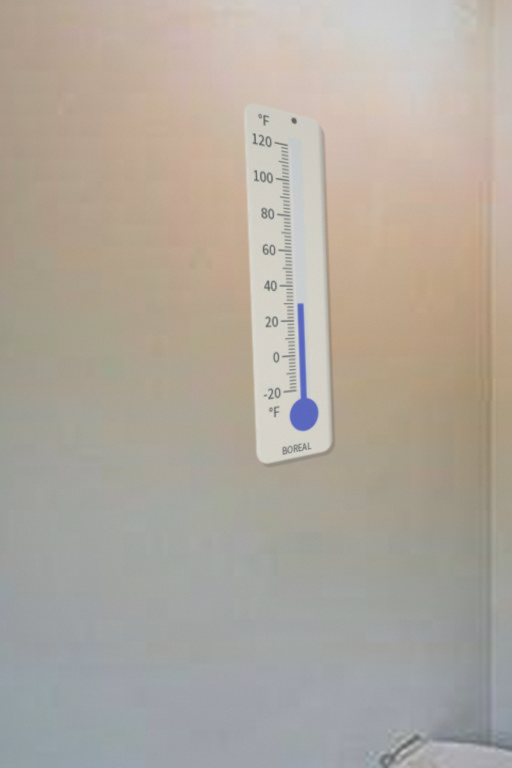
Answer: 30 °F
